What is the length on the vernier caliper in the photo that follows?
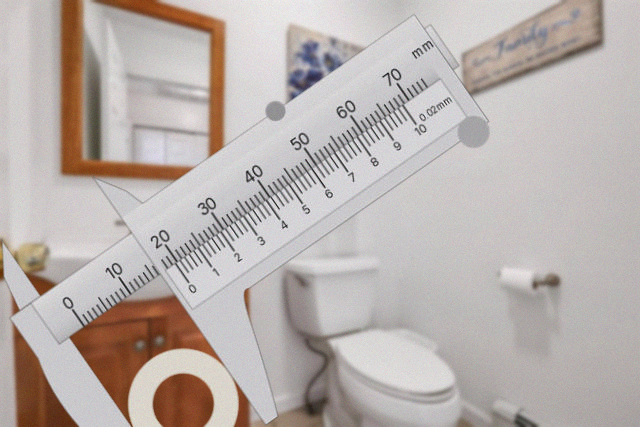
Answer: 19.6 mm
